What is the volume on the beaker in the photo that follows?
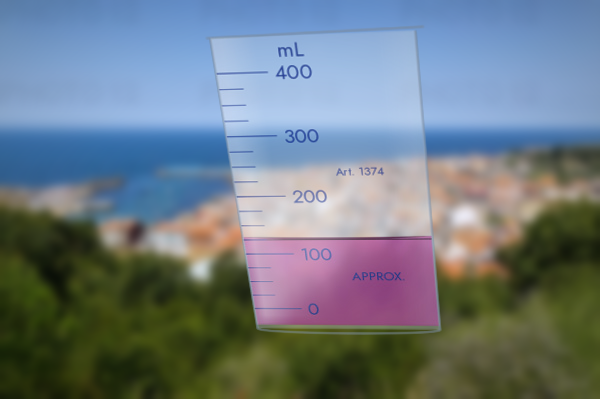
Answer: 125 mL
